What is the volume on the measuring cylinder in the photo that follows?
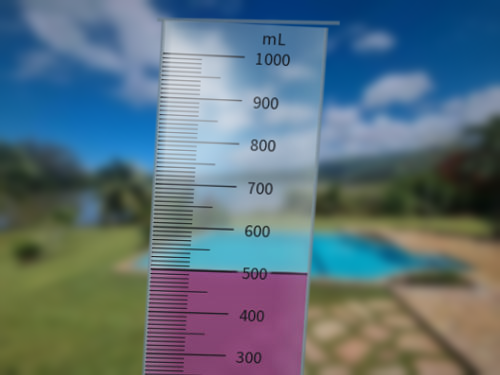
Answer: 500 mL
